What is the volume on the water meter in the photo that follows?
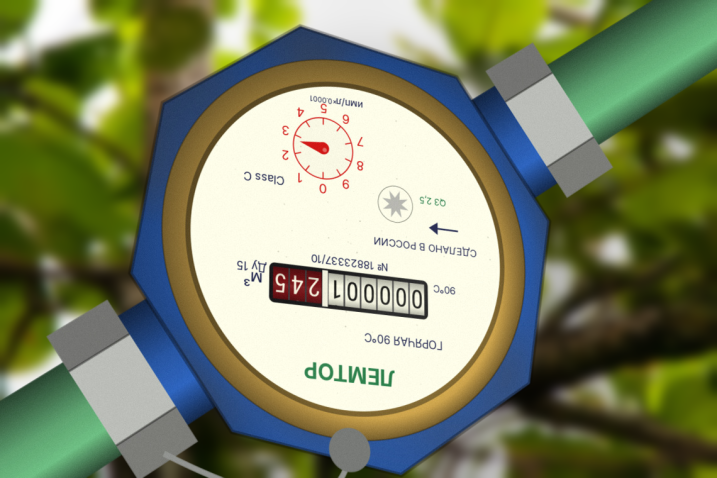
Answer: 1.2452 m³
